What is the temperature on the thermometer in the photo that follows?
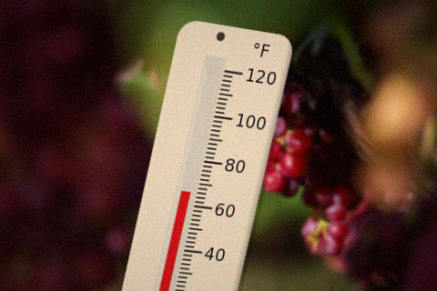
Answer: 66 °F
